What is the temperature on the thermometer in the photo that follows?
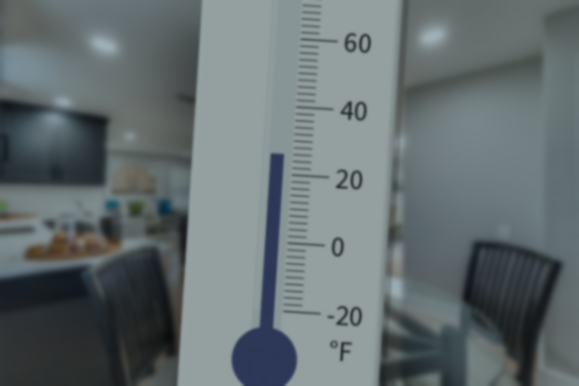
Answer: 26 °F
